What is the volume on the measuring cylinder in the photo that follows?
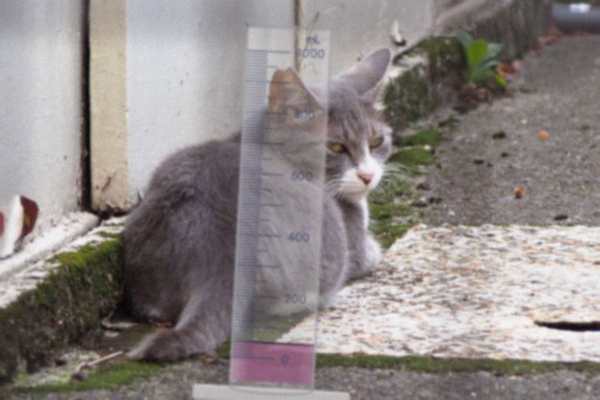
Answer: 50 mL
